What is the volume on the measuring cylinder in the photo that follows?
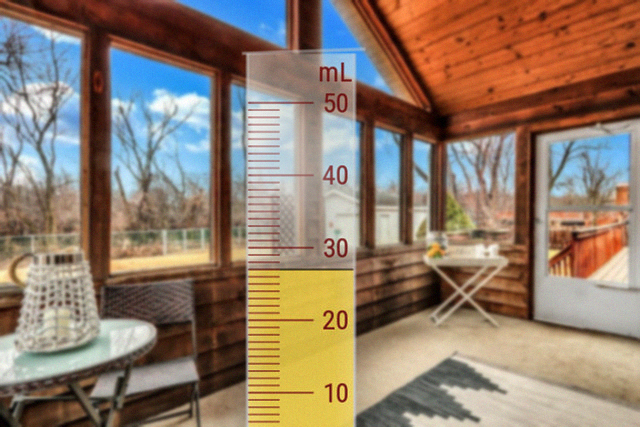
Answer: 27 mL
